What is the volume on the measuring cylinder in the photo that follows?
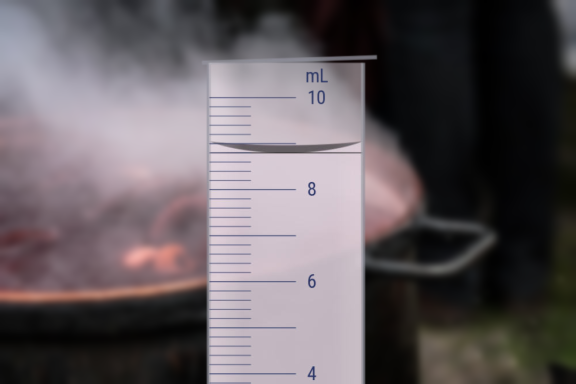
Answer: 8.8 mL
